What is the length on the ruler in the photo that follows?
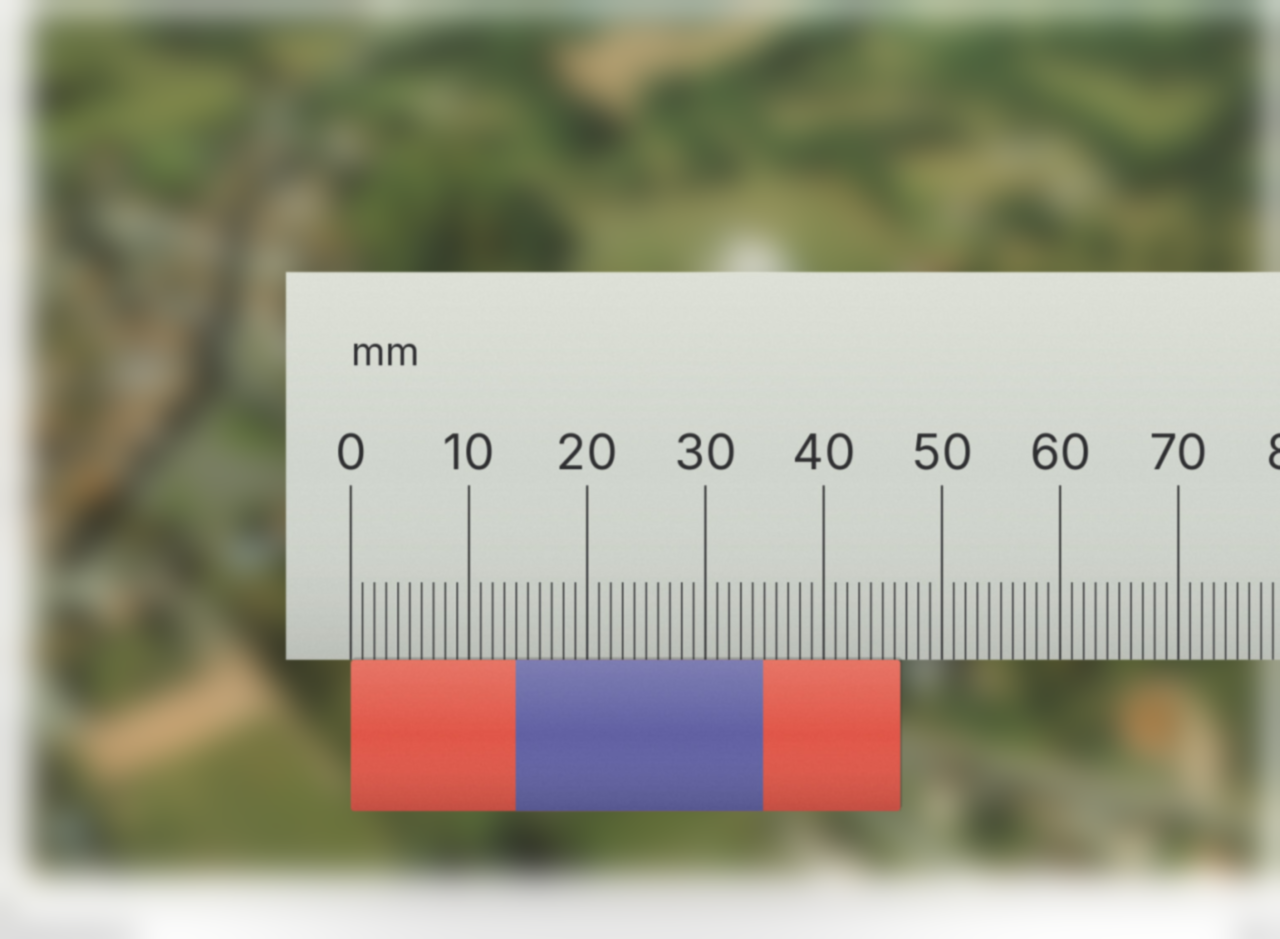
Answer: 46.5 mm
